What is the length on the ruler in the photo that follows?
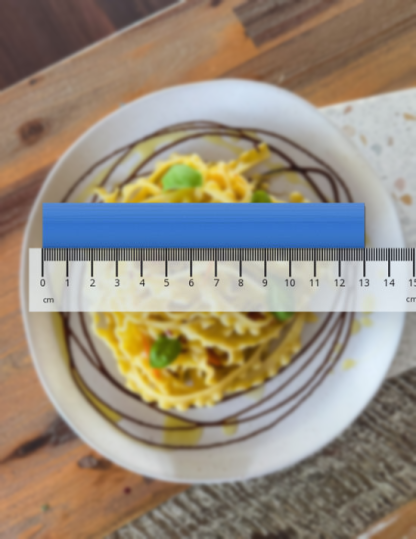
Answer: 13 cm
